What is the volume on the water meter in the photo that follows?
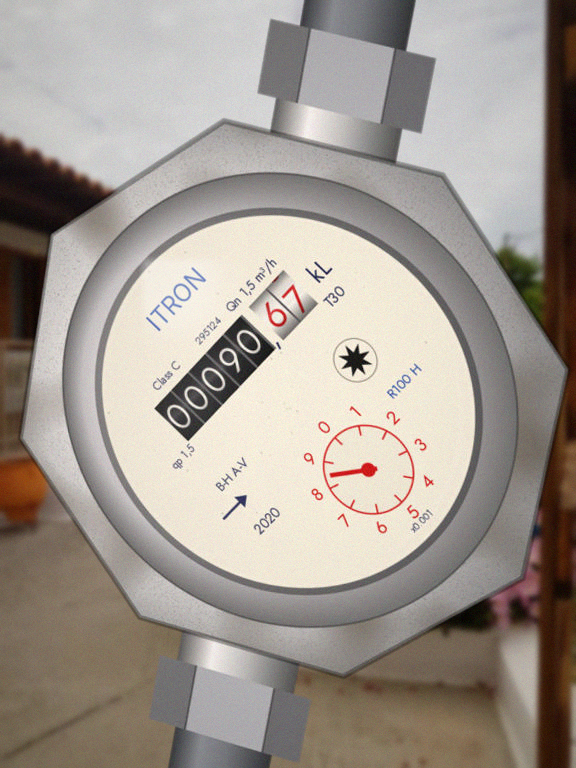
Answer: 90.668 kL
